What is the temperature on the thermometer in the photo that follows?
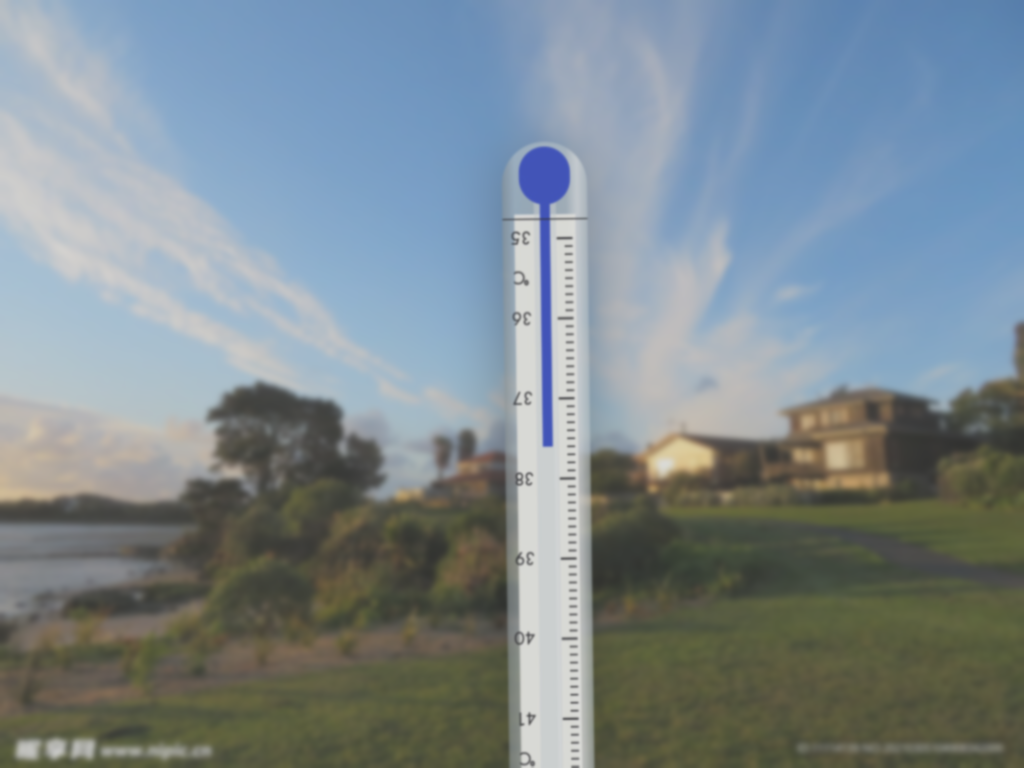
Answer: 37.6 °C
